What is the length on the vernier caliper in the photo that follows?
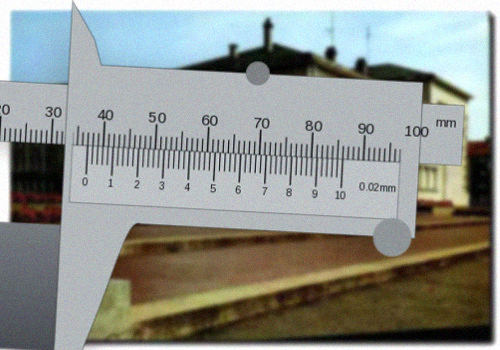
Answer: 37.0 mm
